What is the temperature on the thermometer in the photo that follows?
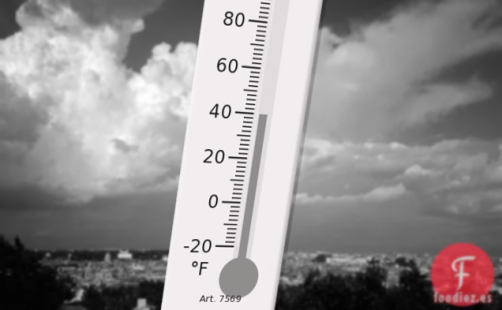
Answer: 40 °F
